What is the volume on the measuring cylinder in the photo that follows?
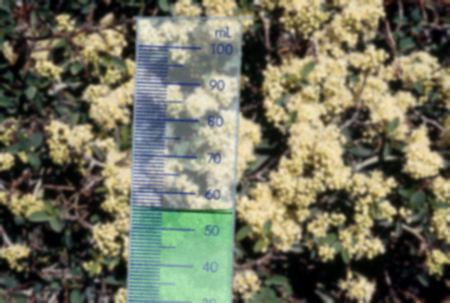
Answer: 55 mL
